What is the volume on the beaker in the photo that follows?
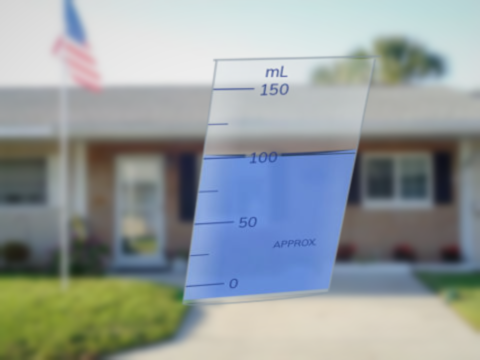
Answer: 100 mL
